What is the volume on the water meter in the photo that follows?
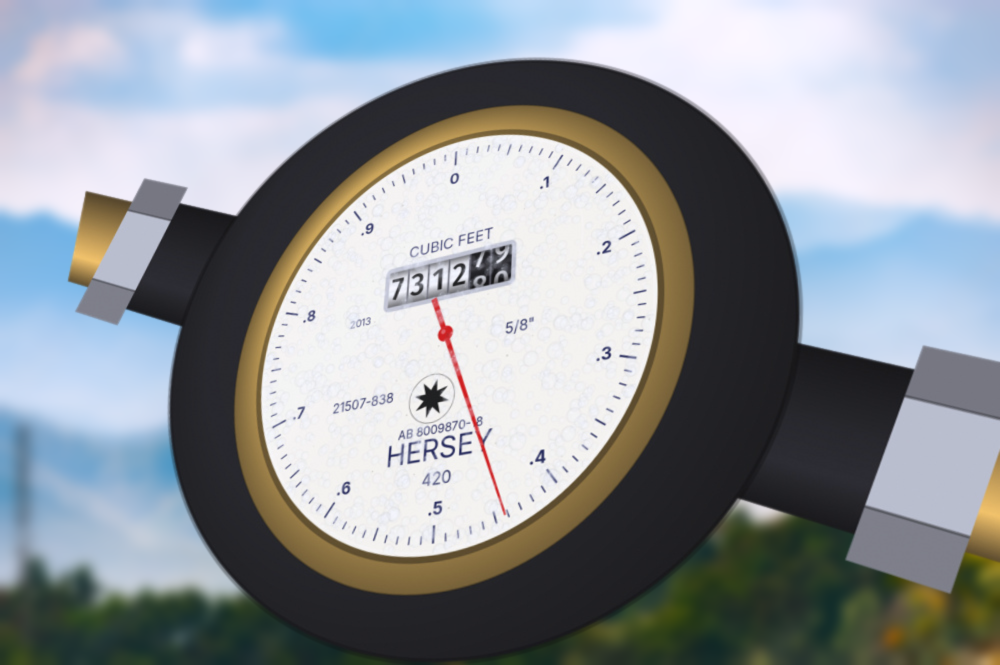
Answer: 731279.44 ft³
